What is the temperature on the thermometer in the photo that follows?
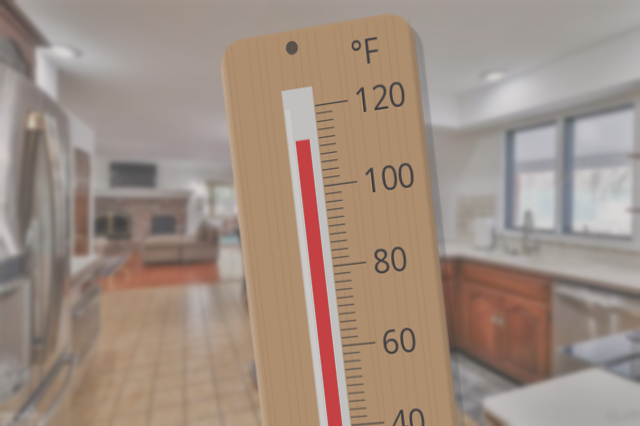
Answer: 112 °F
